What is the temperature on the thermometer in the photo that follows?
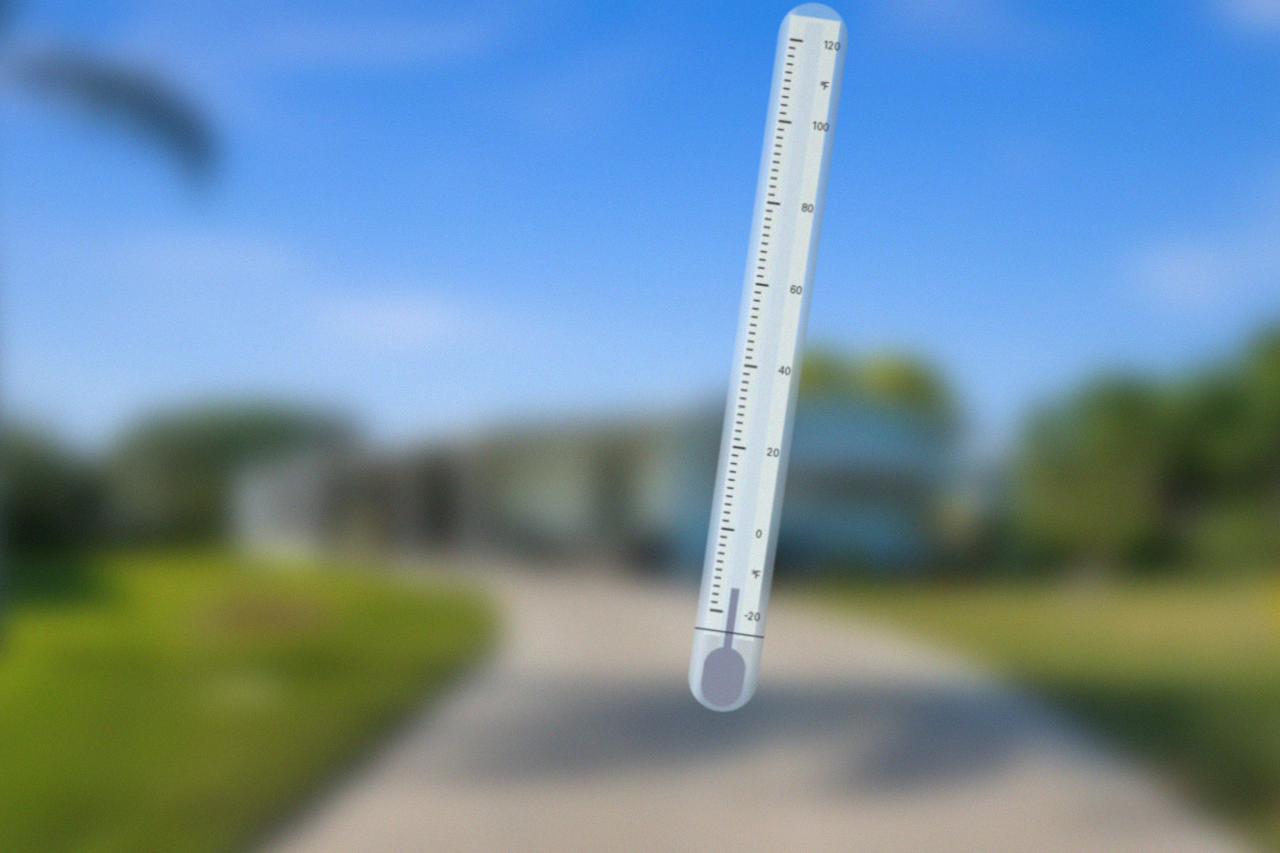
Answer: -14 °F
